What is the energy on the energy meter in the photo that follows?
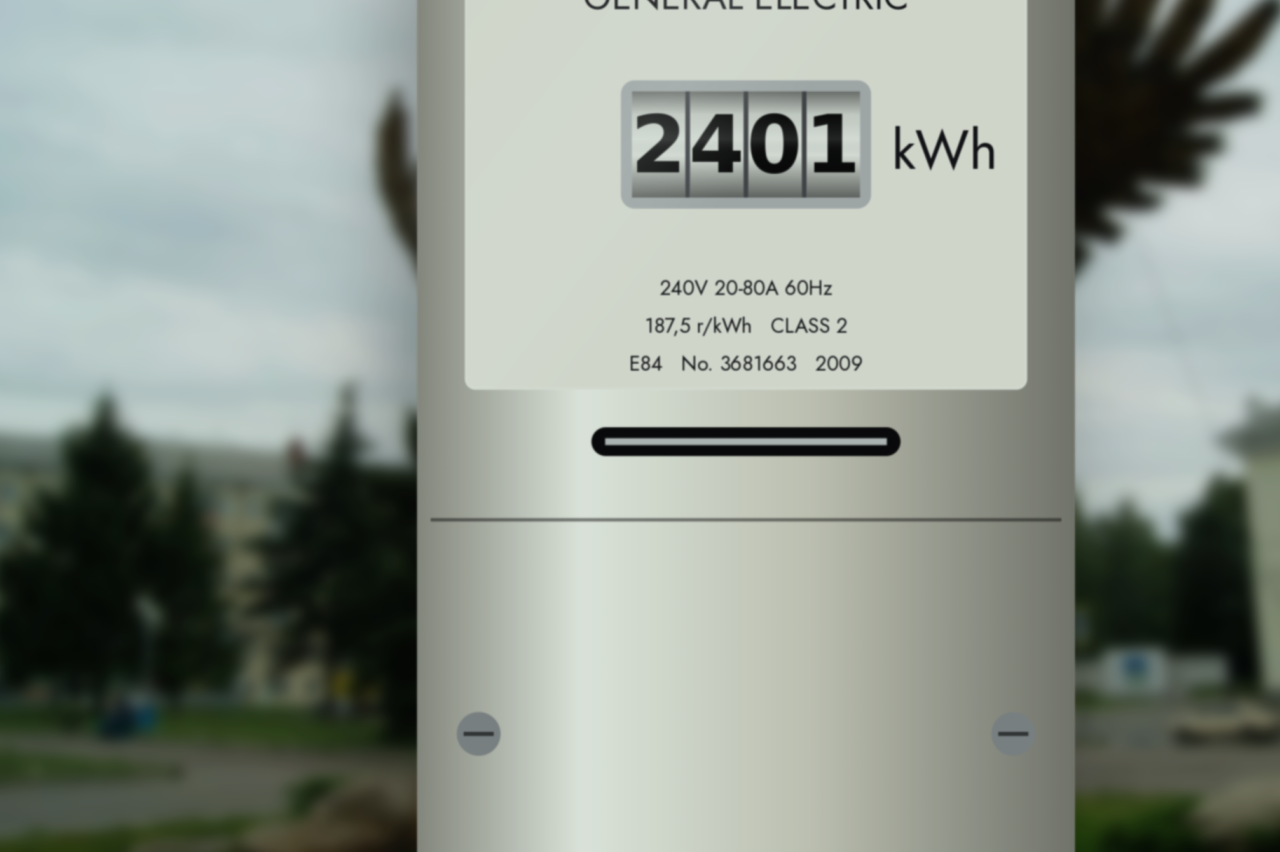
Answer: 2401 kWh
